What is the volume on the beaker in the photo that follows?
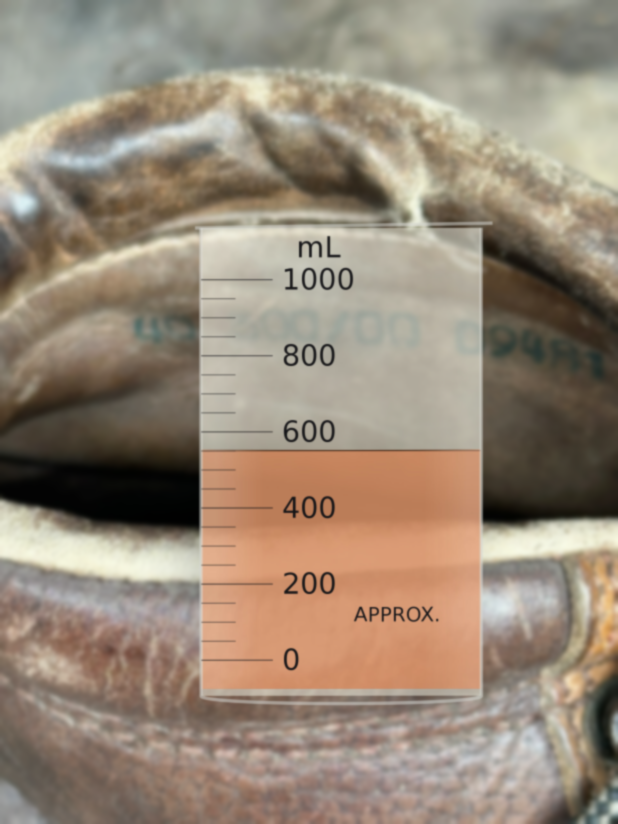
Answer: 550 mL
